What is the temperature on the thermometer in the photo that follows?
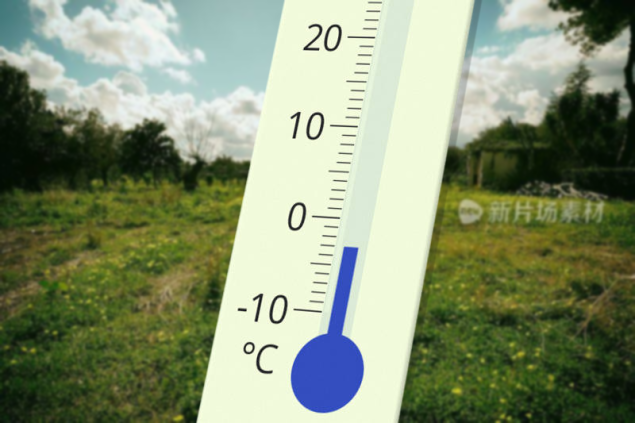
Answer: -3 °C
